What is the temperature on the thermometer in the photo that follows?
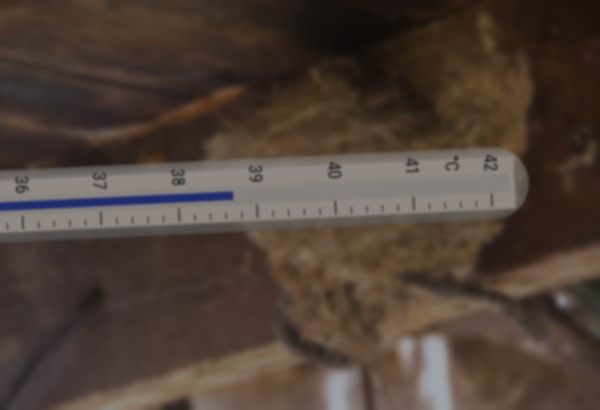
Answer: 38.7 °C
